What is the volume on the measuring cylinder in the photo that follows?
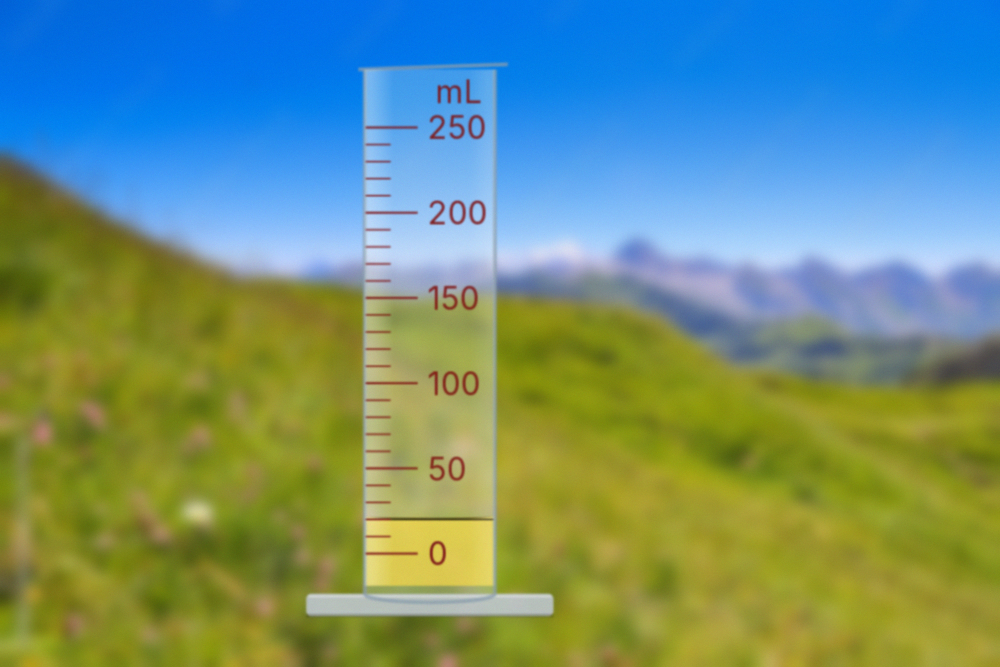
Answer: 20 mL
